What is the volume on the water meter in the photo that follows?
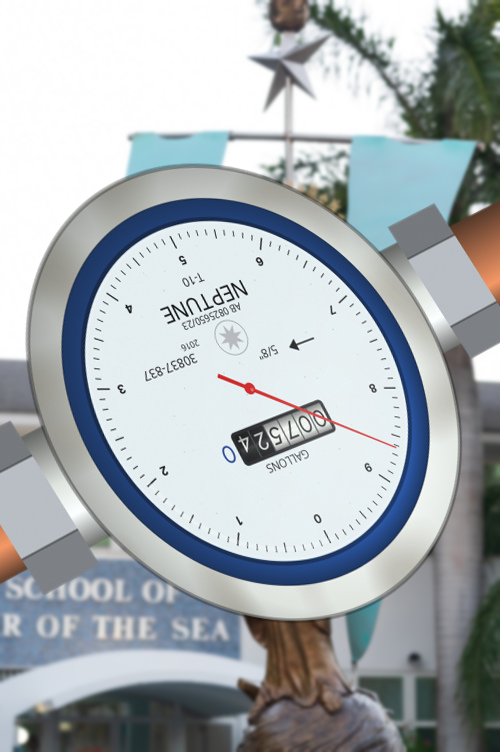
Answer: 75238.6 gal
